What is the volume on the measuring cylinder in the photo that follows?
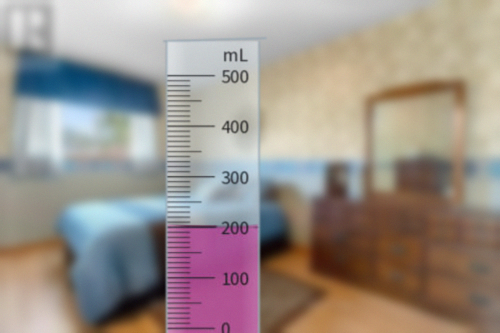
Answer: 200 mL
